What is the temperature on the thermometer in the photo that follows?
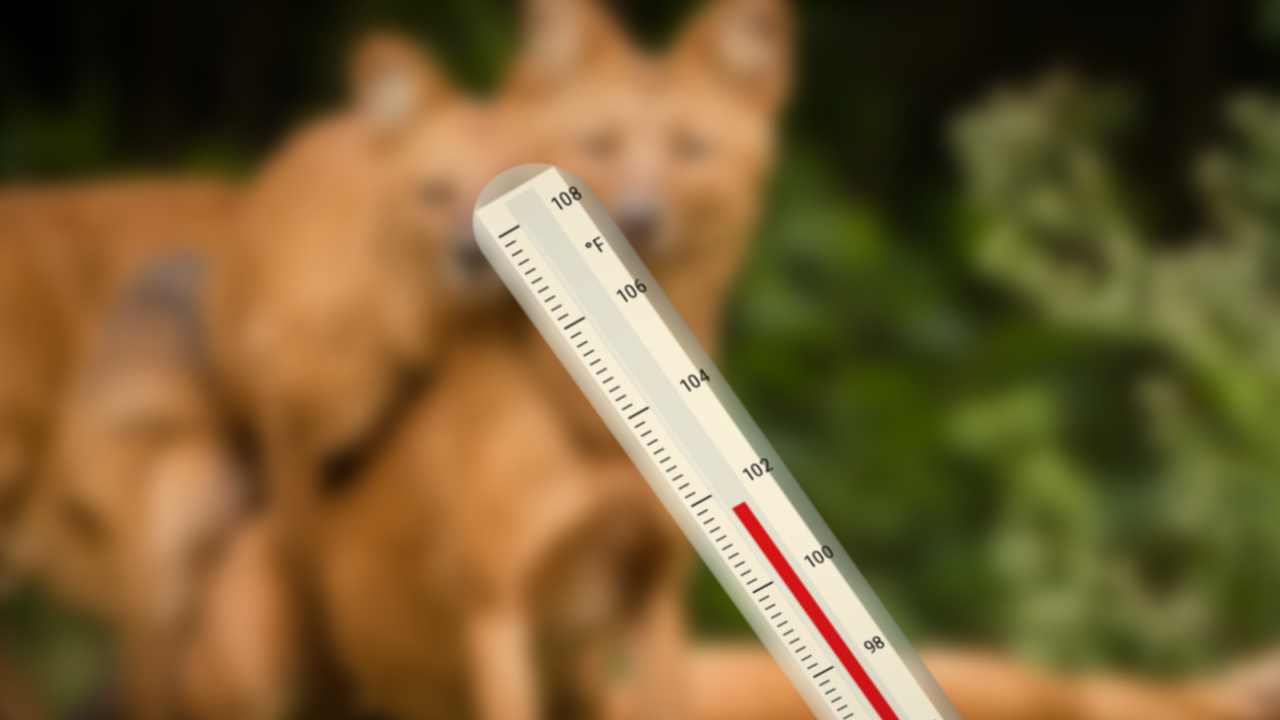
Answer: 101.6 °F
